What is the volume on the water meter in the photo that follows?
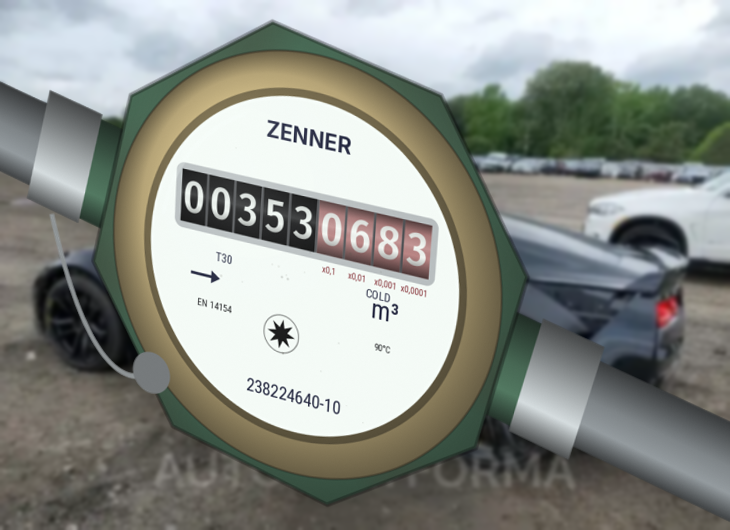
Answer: 353.0683 m³
